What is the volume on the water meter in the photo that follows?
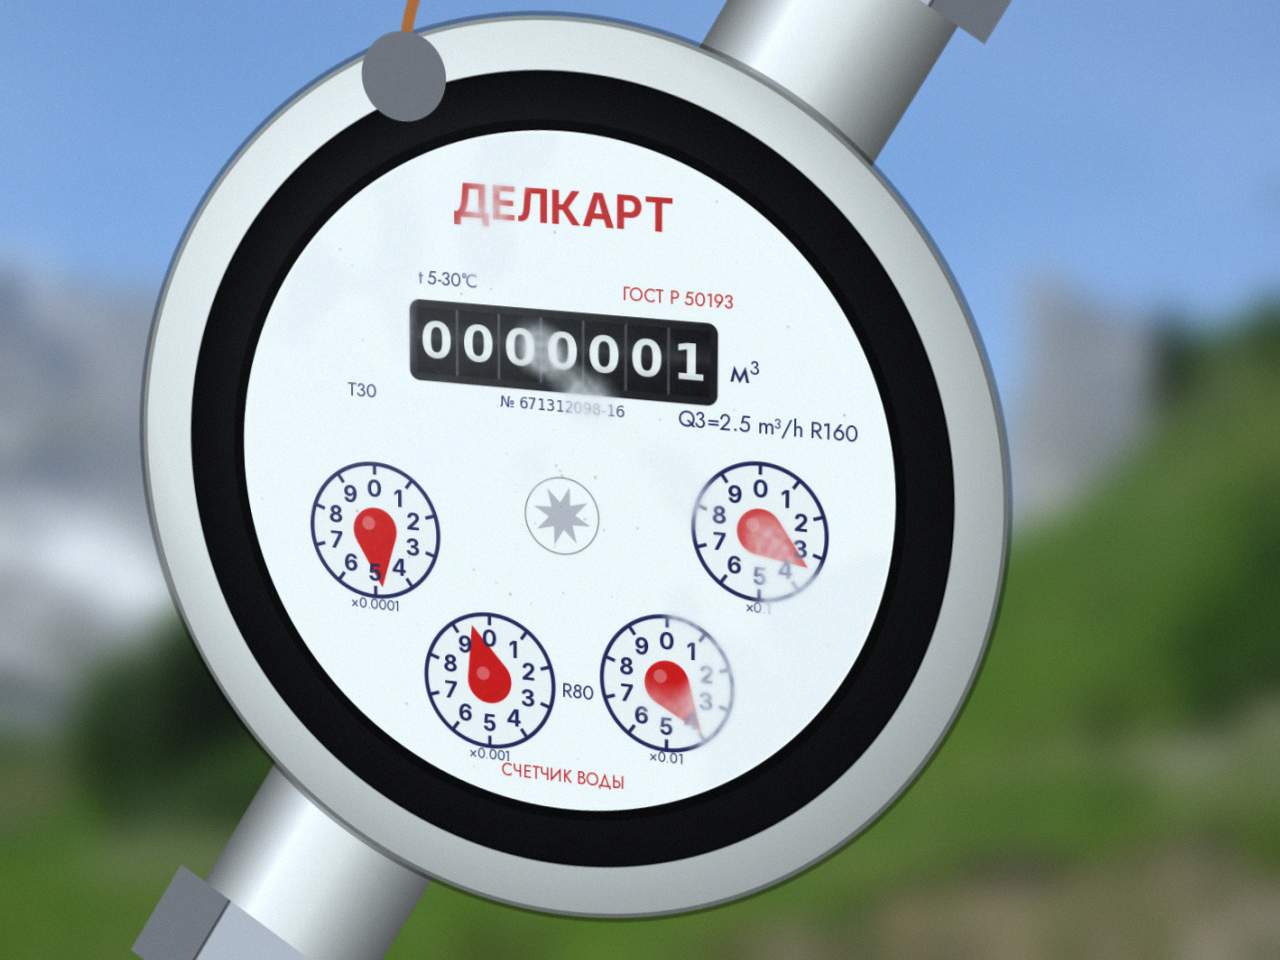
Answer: 1.3394 m³
